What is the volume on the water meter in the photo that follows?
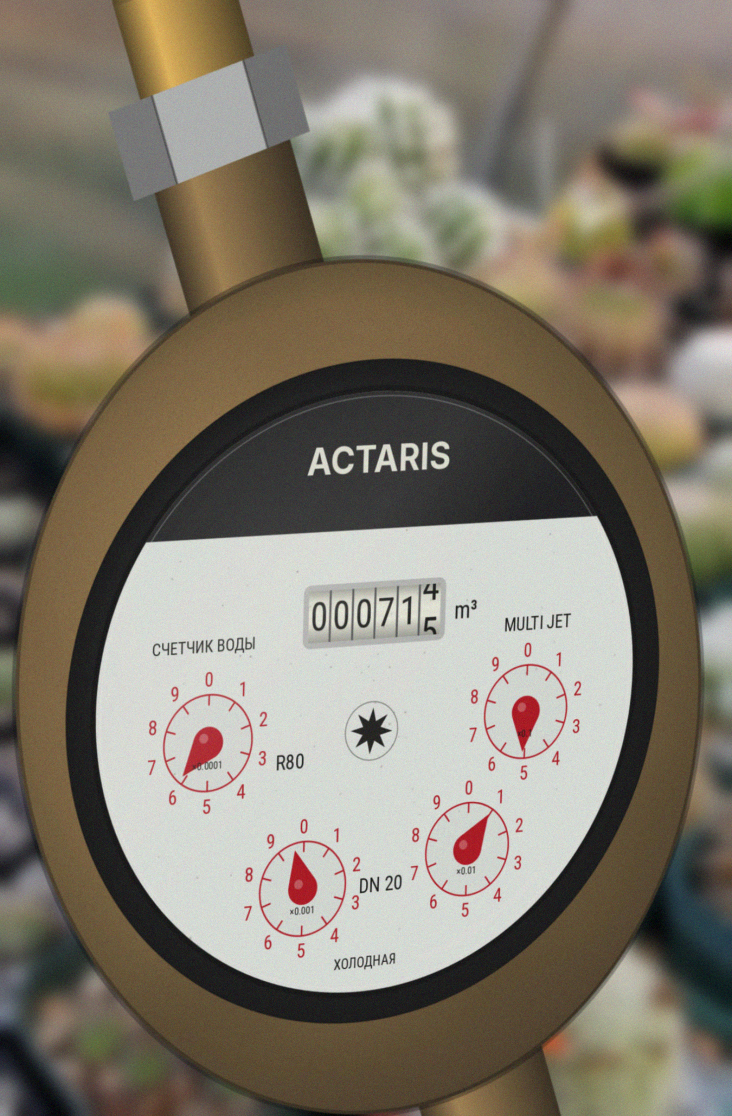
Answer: 714.5096 m³
